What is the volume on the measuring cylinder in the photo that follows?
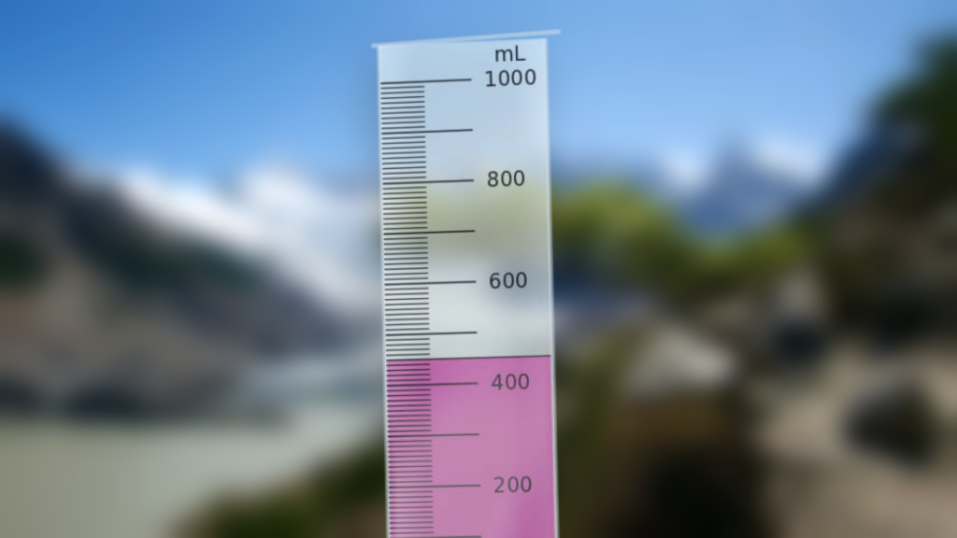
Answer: 450 mL
